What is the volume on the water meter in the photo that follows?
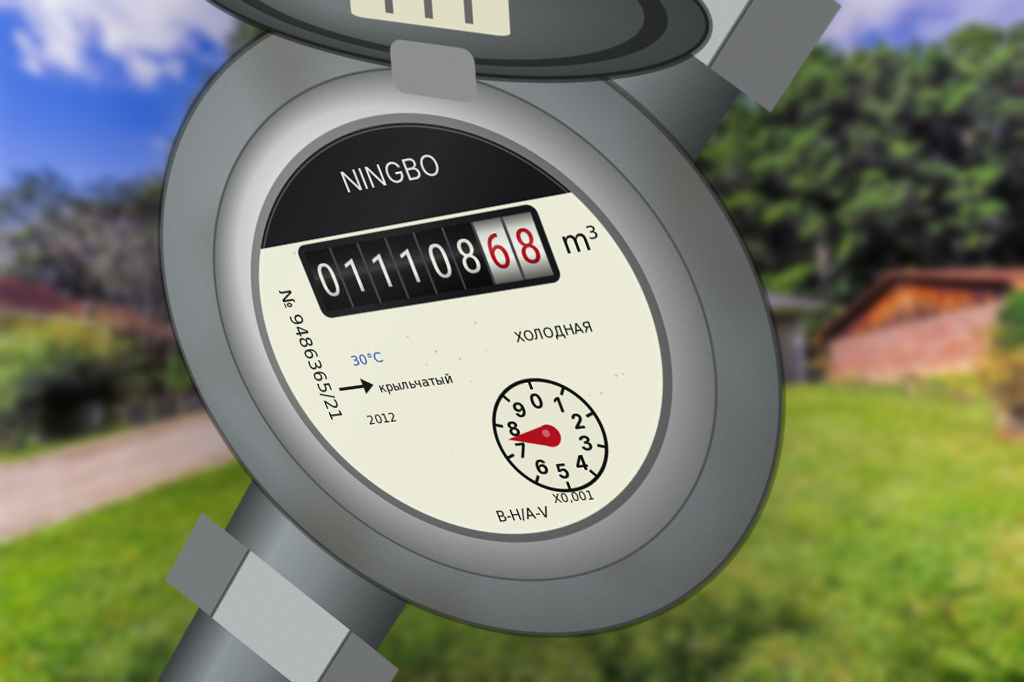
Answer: 11108.687 m³
